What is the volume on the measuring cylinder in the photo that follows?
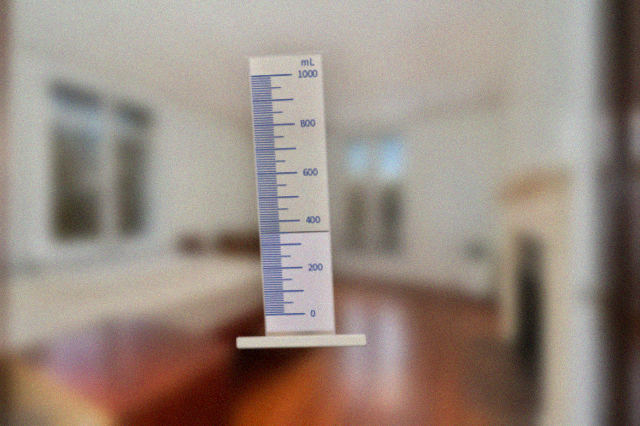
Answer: 350 mL
